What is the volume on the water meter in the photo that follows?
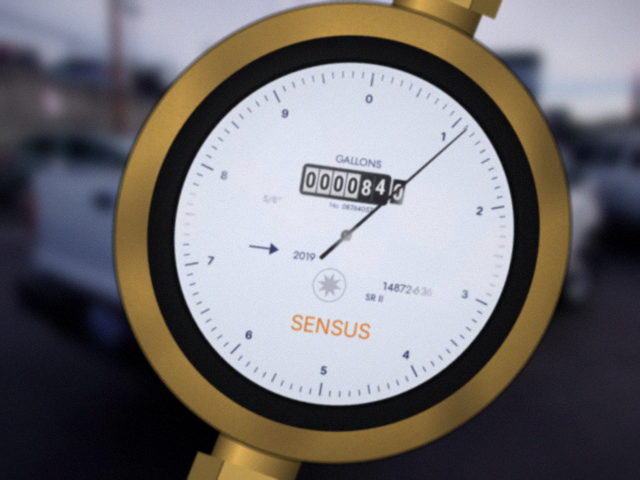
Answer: 841.1 gal
